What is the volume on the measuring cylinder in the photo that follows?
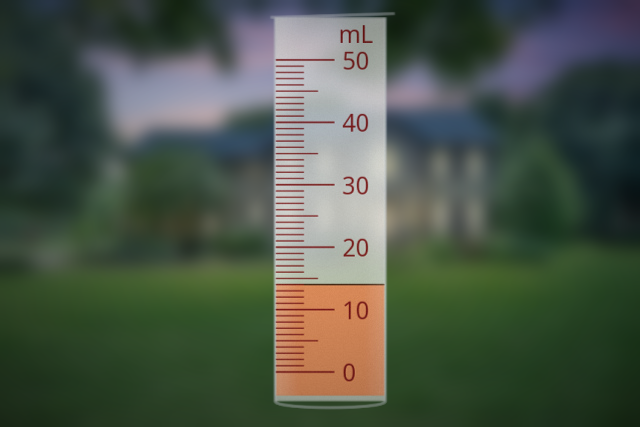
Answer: 14 mL
